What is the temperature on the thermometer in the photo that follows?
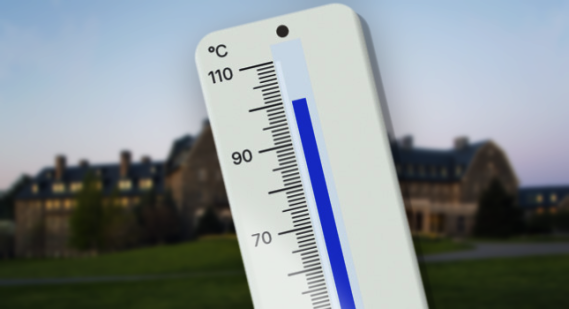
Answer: 100 °C
